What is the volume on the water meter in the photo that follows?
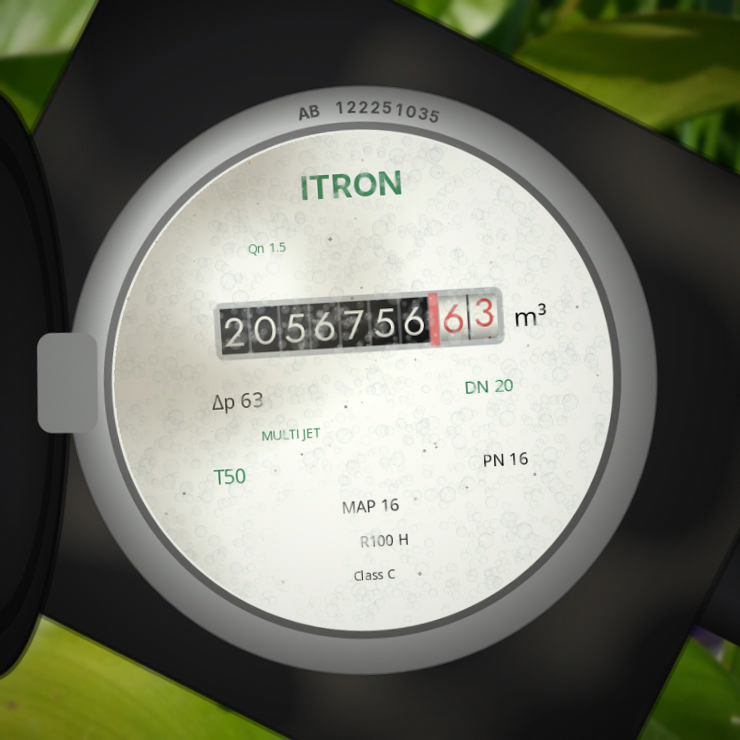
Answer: 2056756.63 m³
